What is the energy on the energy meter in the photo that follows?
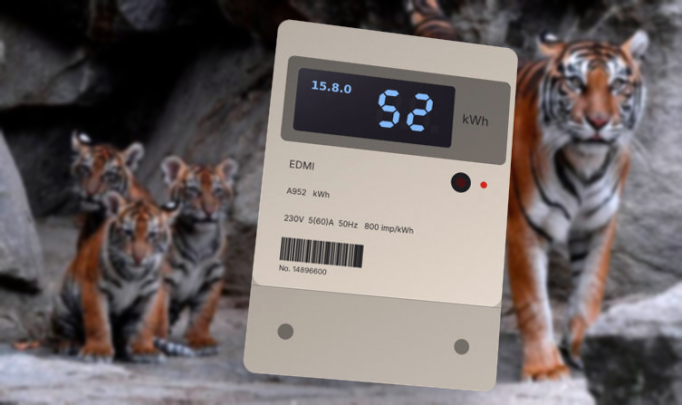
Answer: 52 kWh
